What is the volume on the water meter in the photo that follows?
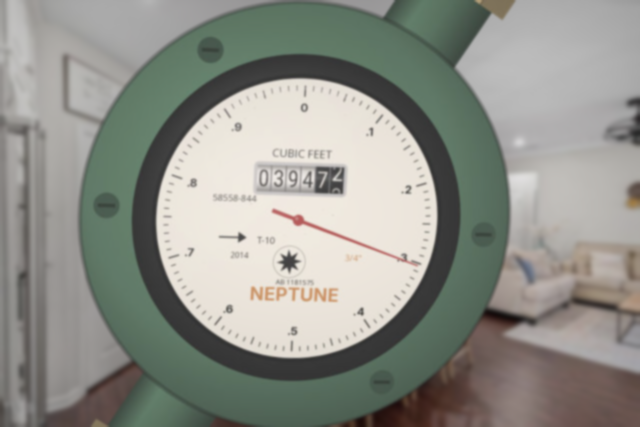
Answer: 39472.30 ft³
